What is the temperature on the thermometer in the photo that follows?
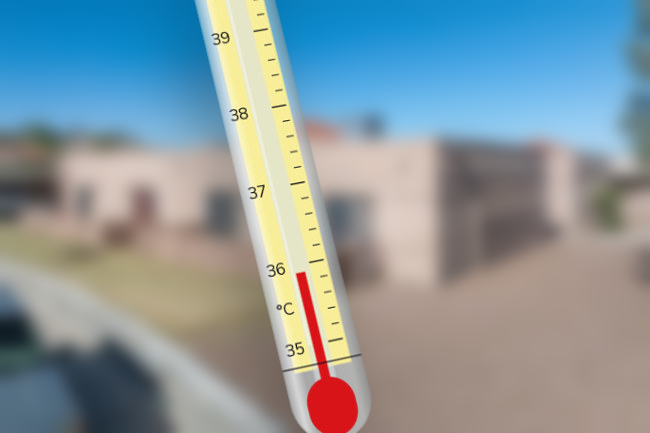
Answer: 35.9 °C
